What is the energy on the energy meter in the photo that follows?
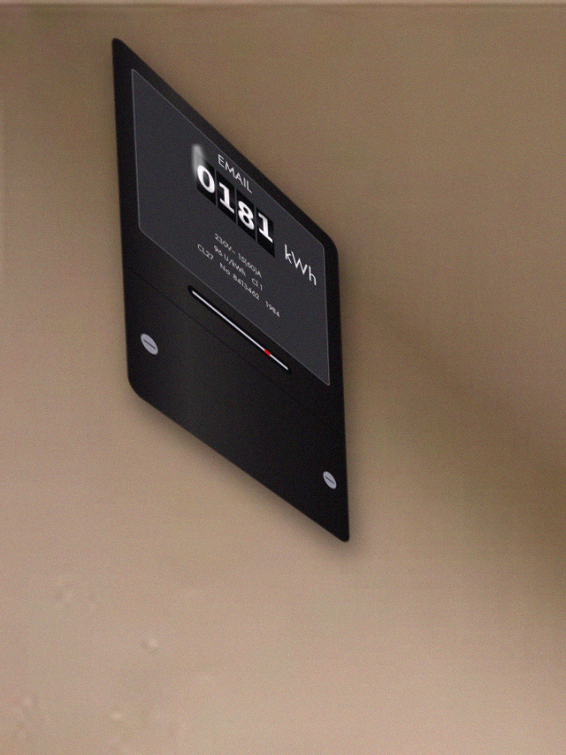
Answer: 181 kWh
